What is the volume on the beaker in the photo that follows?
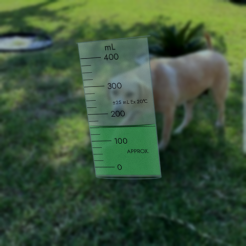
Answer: 150 mL
